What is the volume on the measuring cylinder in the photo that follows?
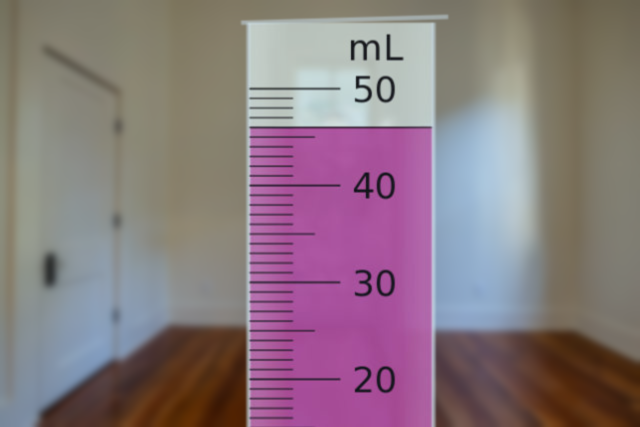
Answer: 46 mL
